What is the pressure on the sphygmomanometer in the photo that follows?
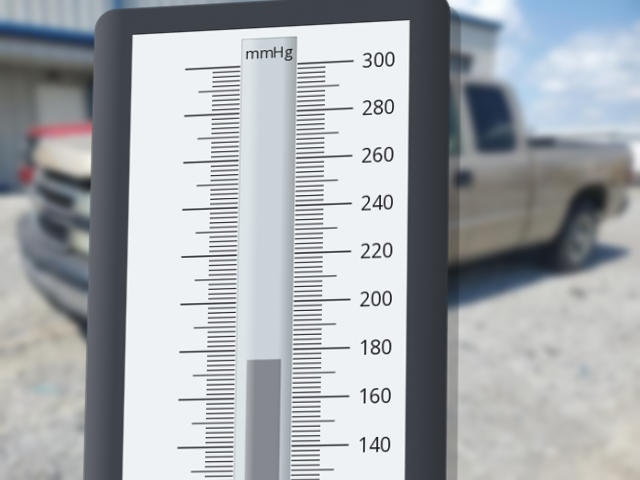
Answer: 176 mmHg
